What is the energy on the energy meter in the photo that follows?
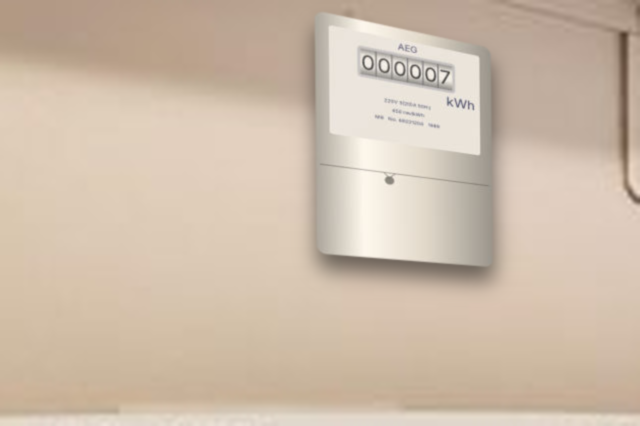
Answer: 7 kWh
